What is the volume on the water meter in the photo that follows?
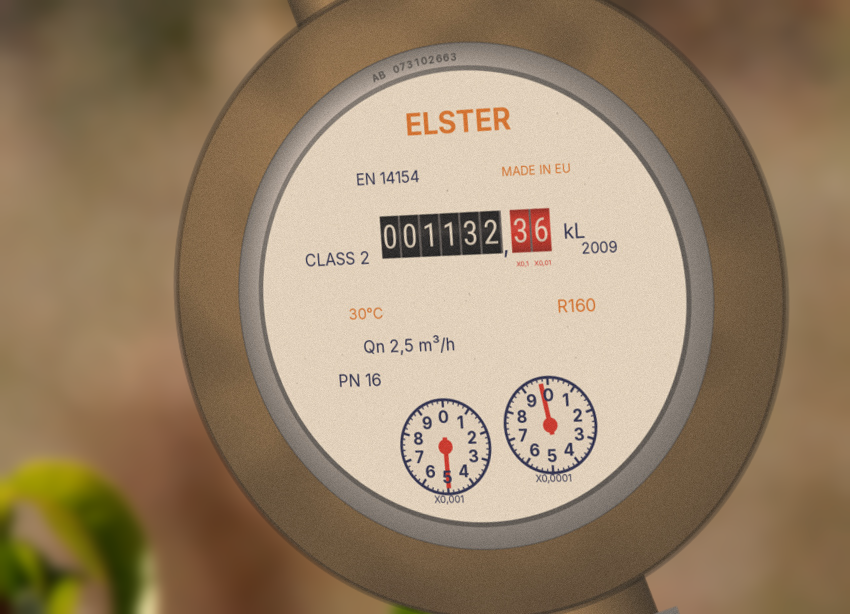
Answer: 1132.3649 kL
